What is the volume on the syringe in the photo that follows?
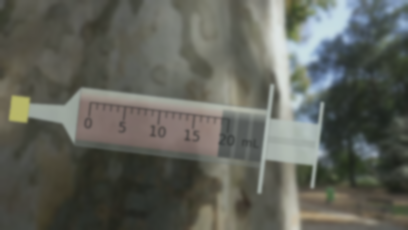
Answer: 19 mL
